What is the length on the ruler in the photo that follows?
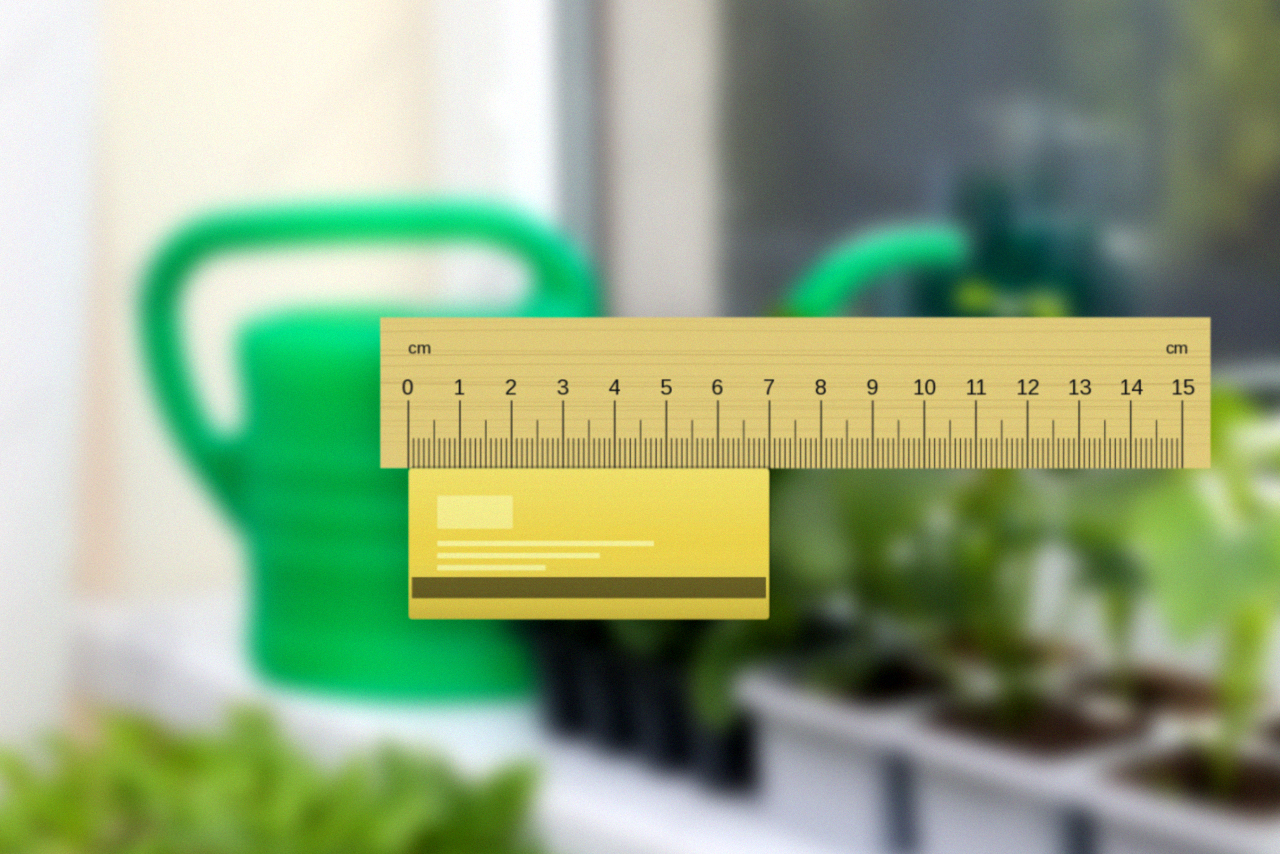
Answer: 7 cm
